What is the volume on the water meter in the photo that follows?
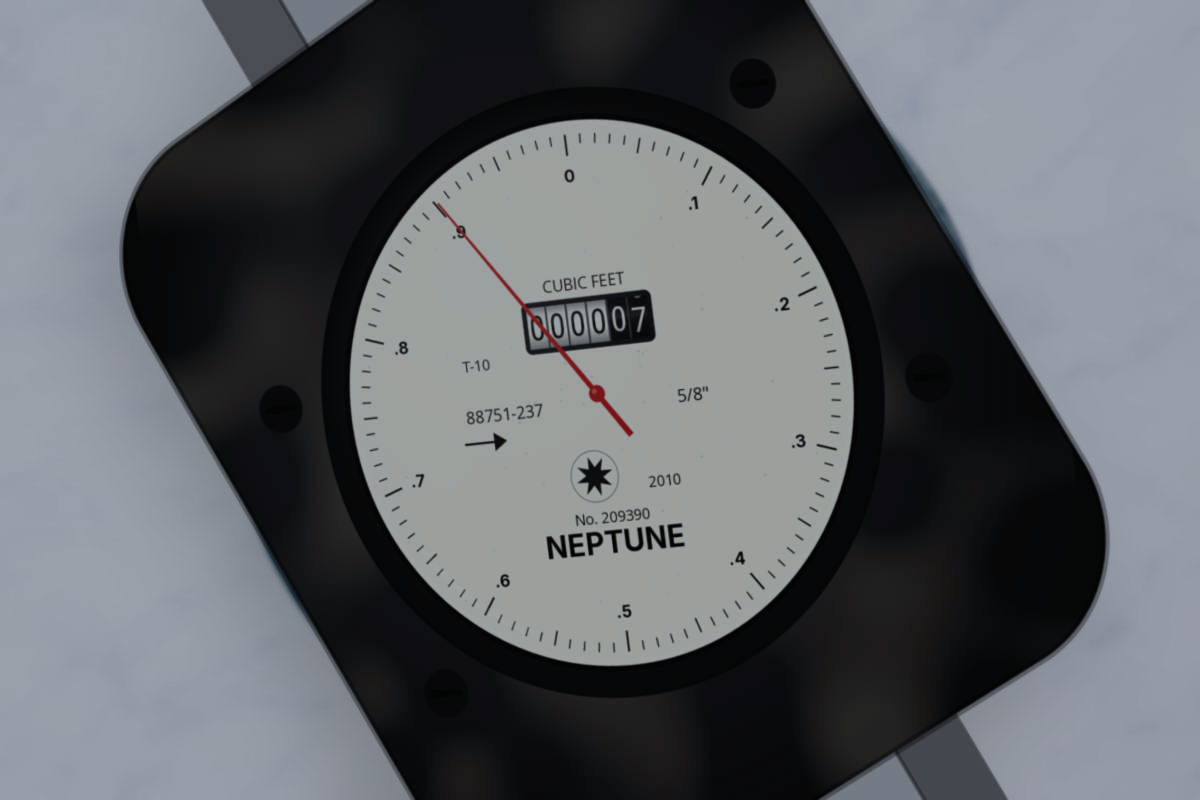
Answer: 6.90 ft³
